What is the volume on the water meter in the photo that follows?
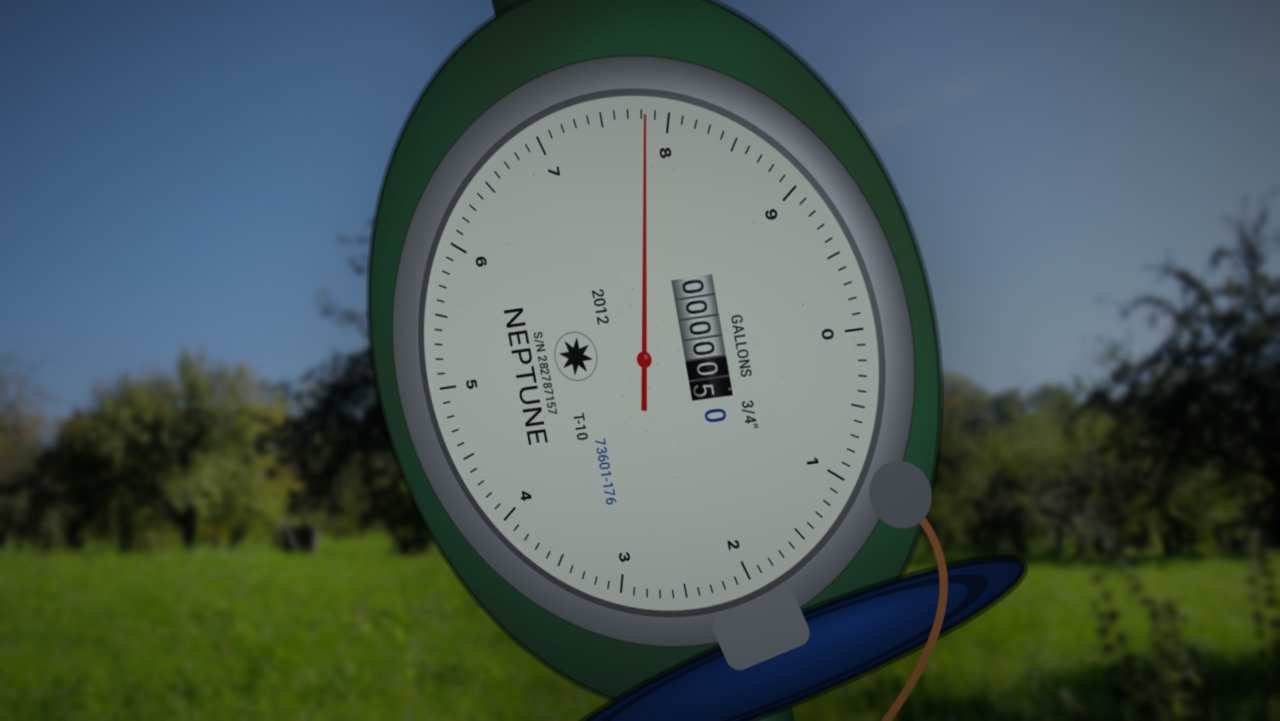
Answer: 47.8 gal
